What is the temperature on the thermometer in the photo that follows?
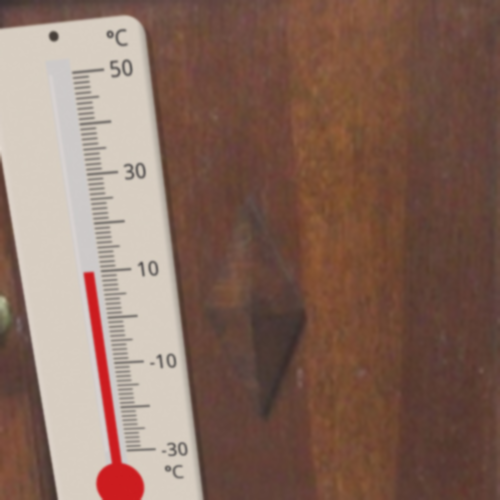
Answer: 10 °C
